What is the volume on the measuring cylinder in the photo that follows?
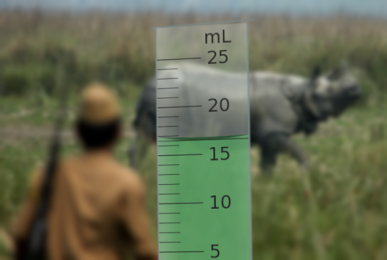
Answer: 16.5 mL
